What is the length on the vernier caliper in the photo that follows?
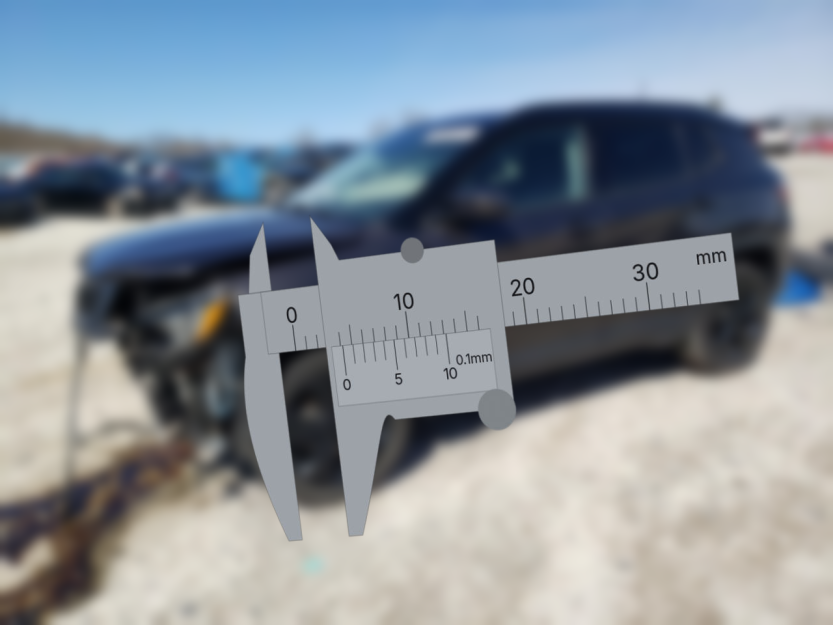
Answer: 4.2 mm
